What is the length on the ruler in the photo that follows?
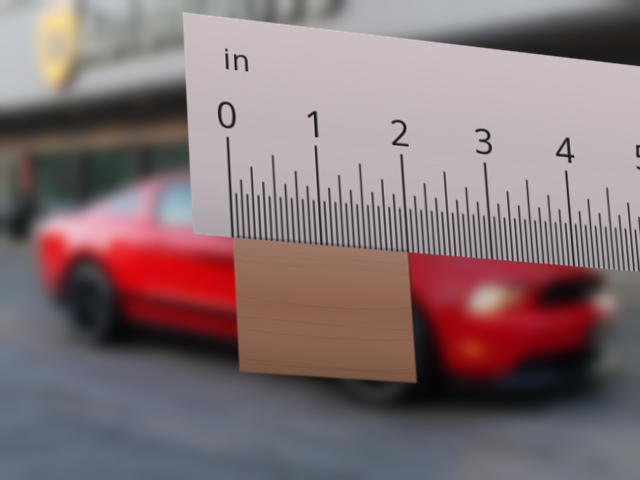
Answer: 2 in
